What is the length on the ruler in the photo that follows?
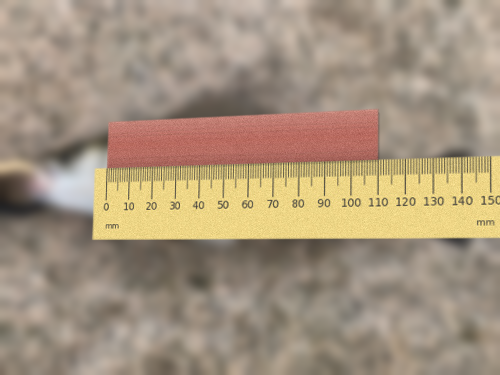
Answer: 110 mm
